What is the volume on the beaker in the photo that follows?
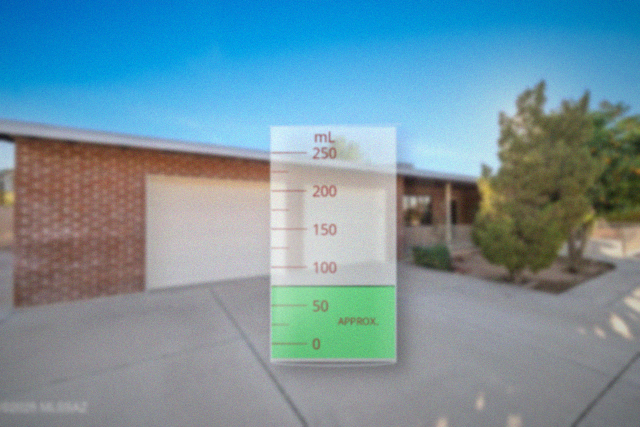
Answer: 75 mL
